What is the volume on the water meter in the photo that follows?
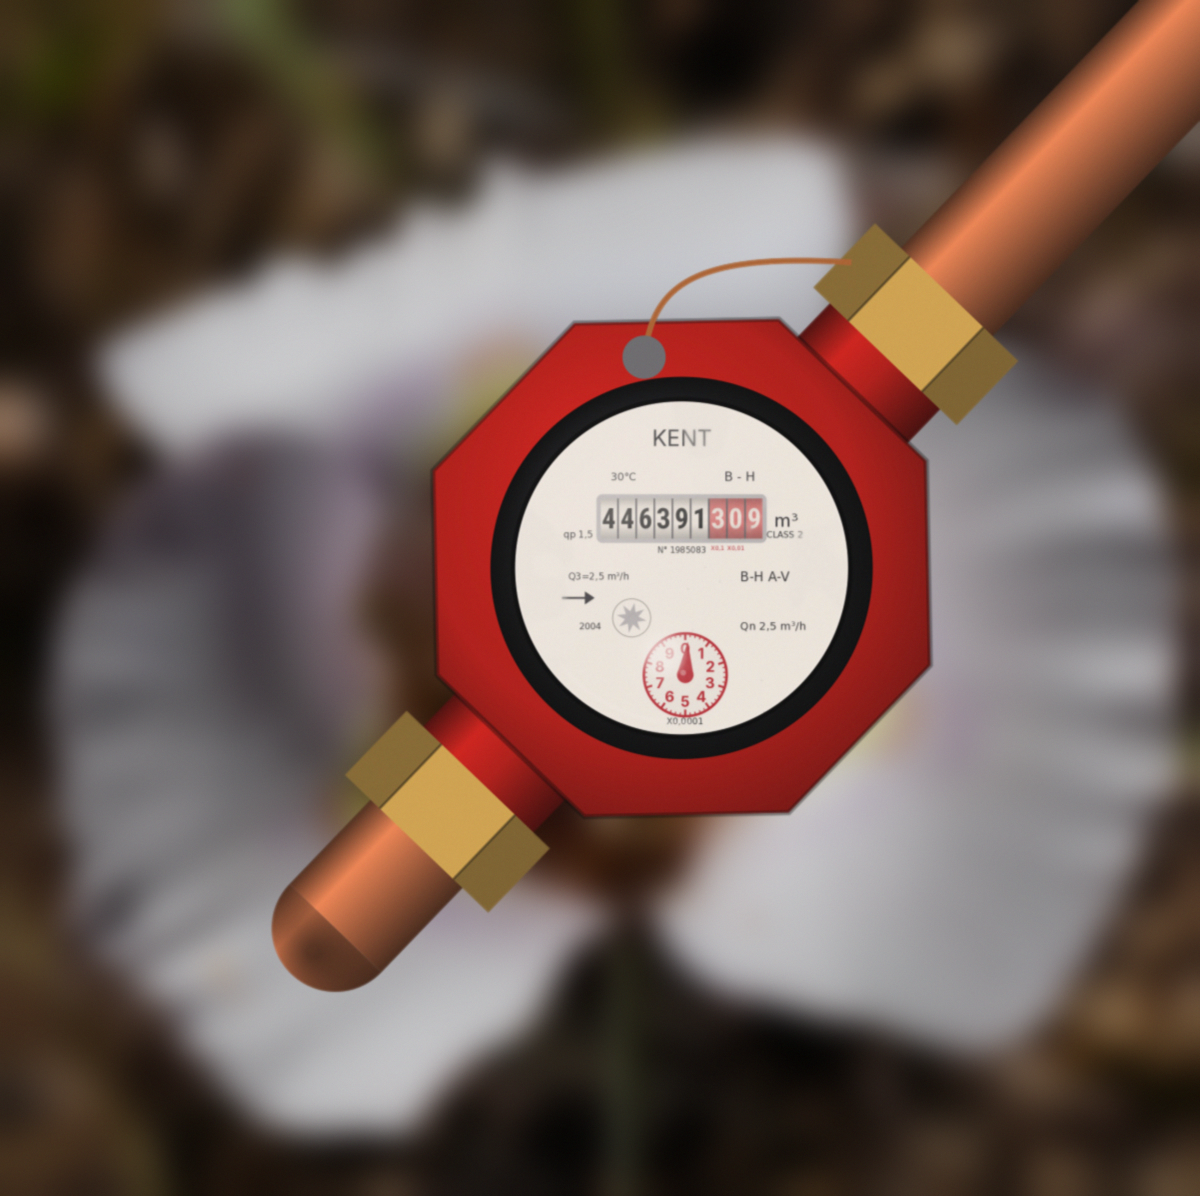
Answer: 446391.3090 m³
